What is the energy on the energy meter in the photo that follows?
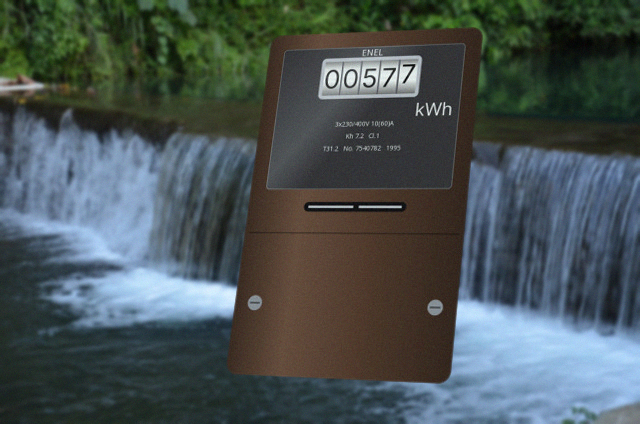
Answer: 577 kWh
